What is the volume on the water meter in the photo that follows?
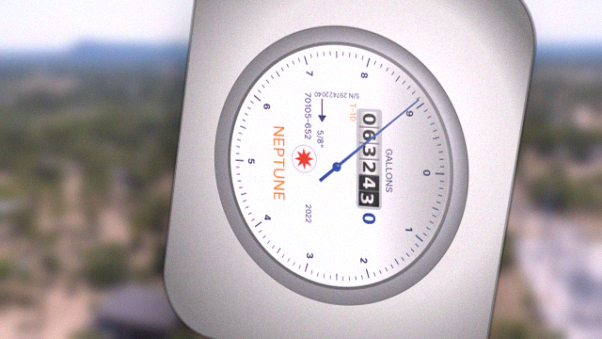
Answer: 632428.9 gal
